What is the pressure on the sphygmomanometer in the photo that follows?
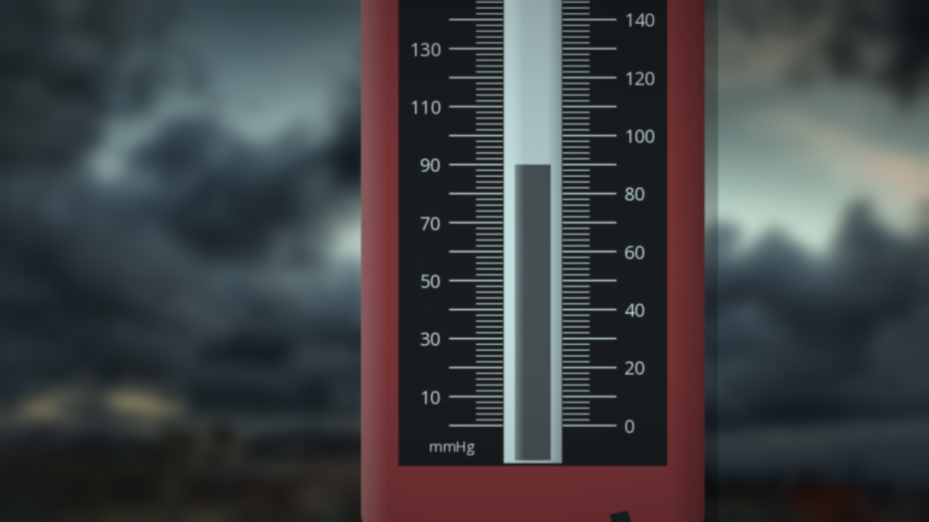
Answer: 90 mmHg
